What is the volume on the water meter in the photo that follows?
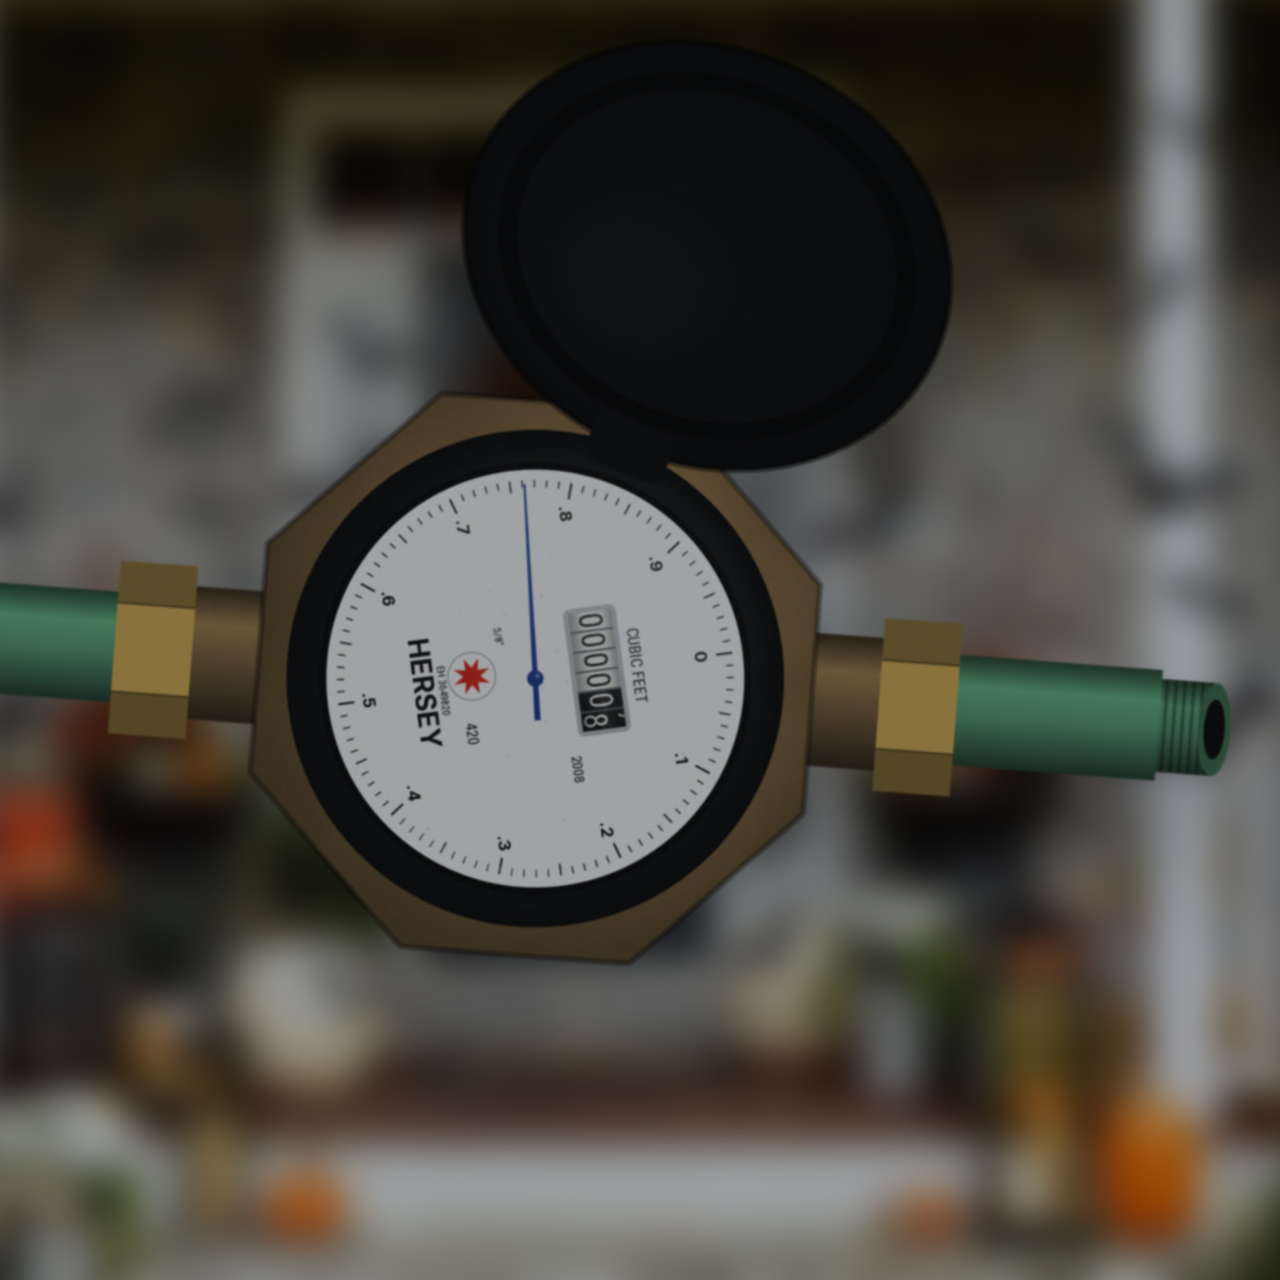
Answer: 7.76 ft³
